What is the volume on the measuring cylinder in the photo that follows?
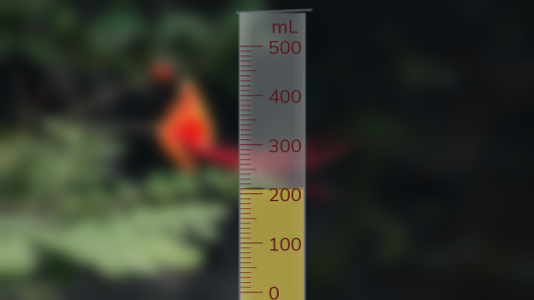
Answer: 210 mL
